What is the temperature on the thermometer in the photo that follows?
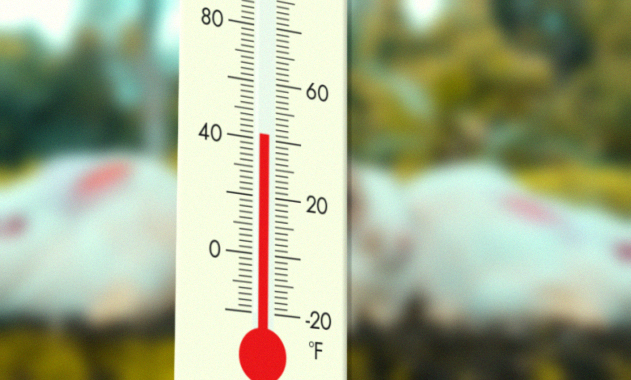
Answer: 42 °F
